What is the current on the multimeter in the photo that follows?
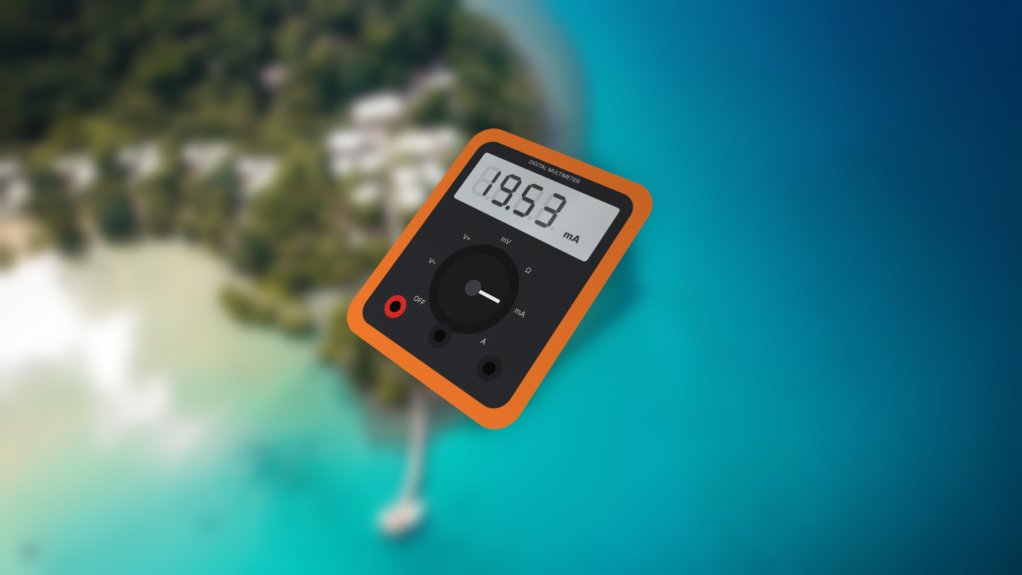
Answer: 19.53 mA
